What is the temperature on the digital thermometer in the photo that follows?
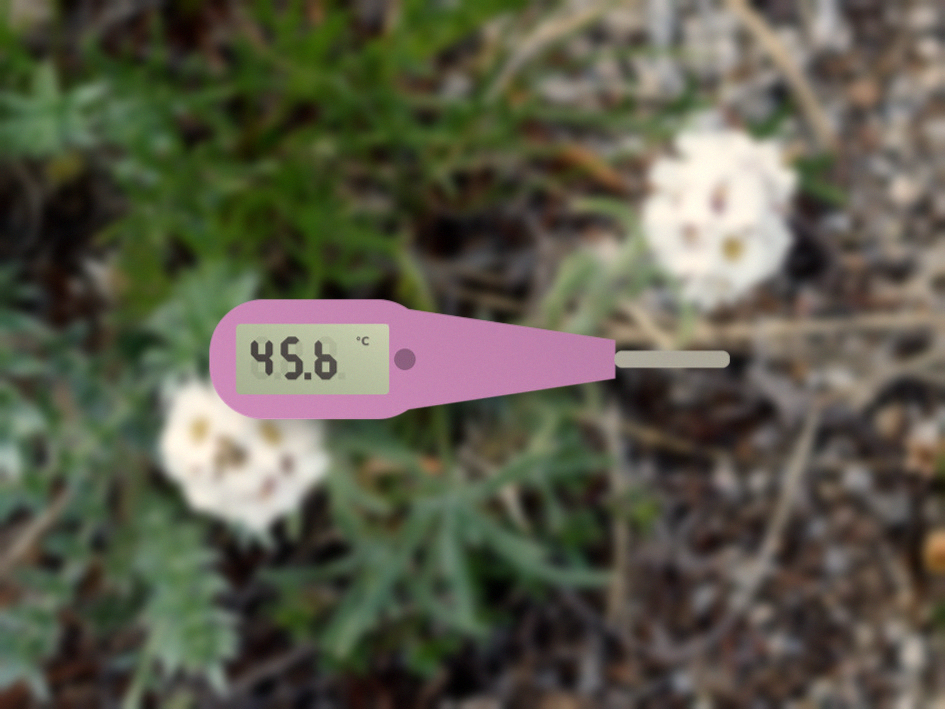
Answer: 45.6 °C
